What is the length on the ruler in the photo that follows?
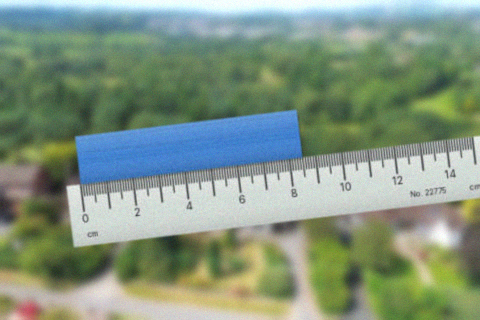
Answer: 8.5 cm
